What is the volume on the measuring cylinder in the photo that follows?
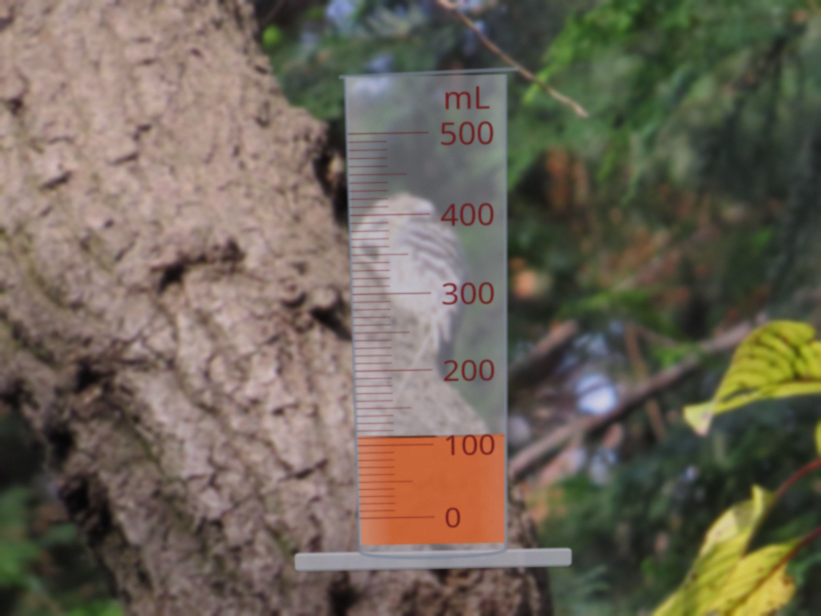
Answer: 110 mL
